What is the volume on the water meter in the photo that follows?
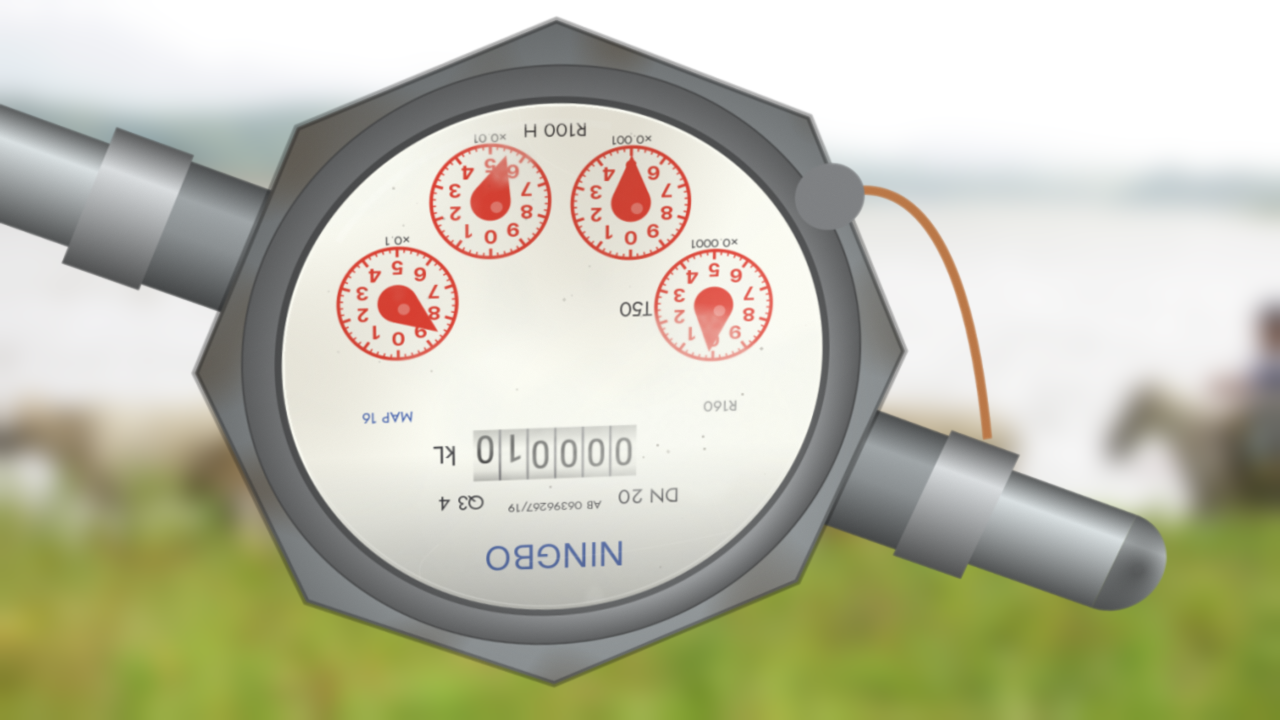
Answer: 9.8550 kL
